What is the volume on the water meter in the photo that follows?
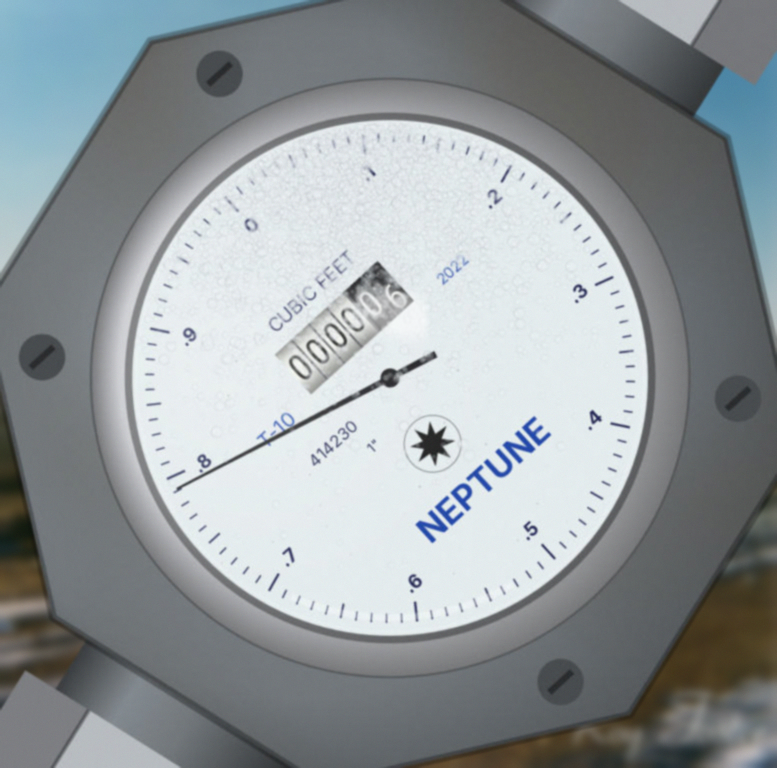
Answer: 5.79 ft³
